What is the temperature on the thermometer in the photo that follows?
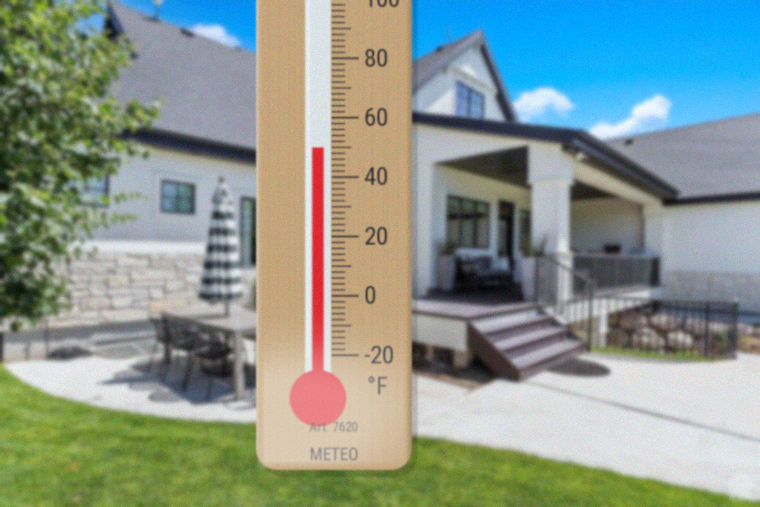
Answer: 50 °F
